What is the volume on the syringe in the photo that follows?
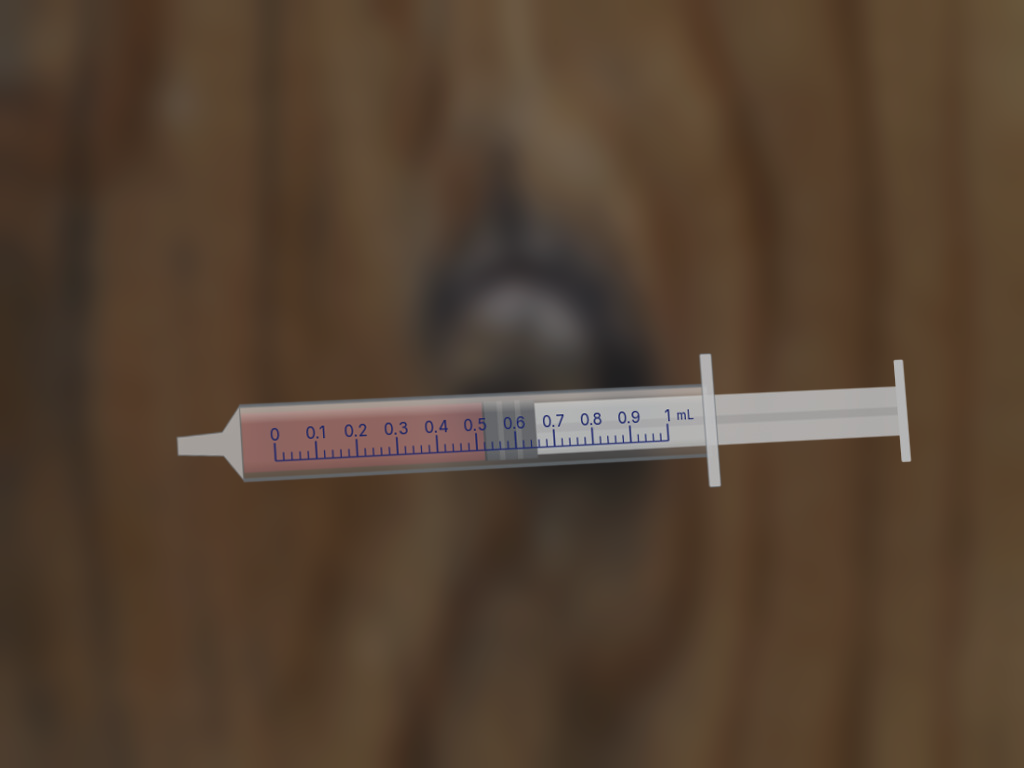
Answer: 0.52 mL
